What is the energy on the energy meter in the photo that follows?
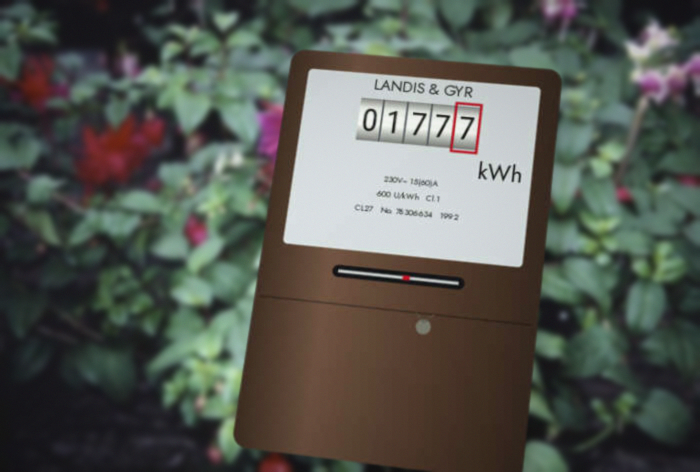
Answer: 177.7 kWh
